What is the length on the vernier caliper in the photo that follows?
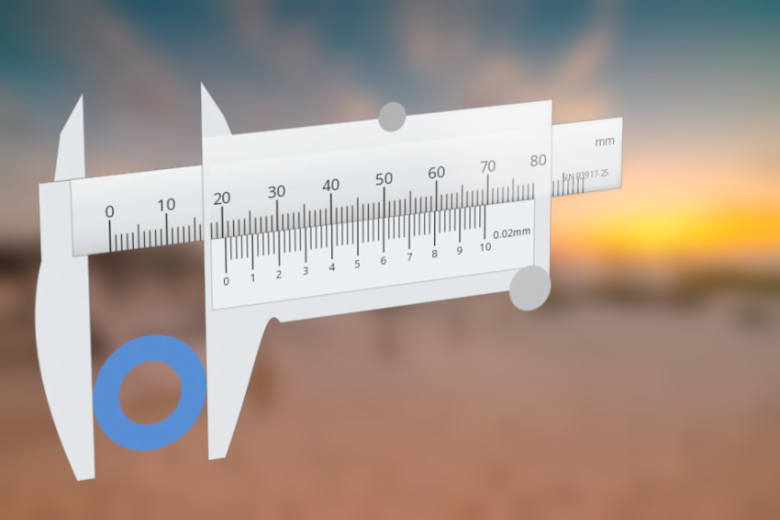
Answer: 20.5 mm
